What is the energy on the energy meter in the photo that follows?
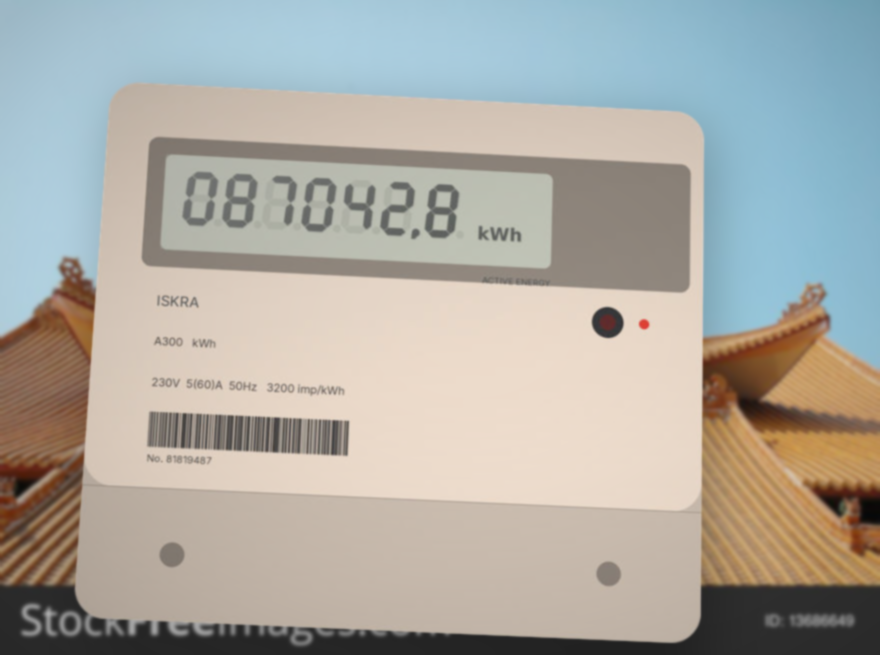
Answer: 87042.8 kWh
